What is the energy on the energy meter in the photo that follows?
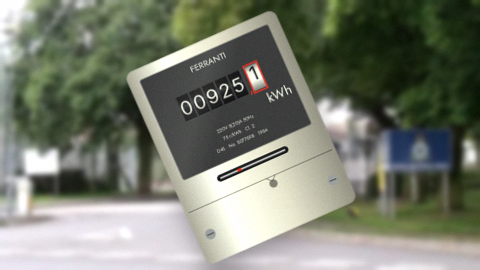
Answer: 925.1 kWh
